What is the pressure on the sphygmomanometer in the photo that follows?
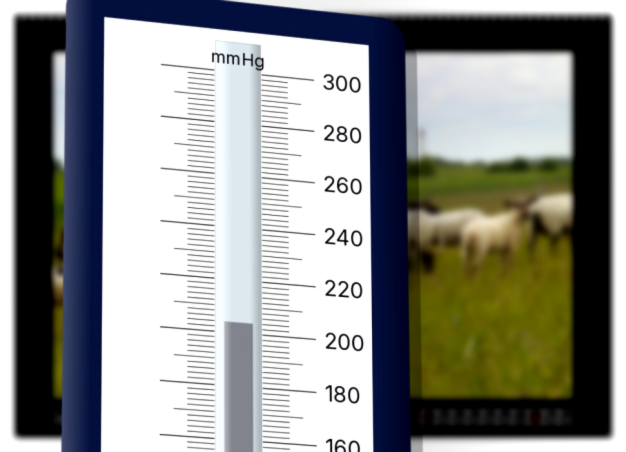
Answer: 204 mmHg
